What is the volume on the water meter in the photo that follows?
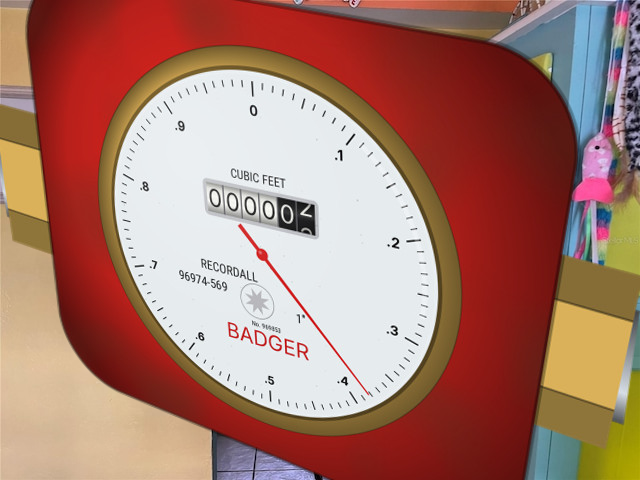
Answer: 2.38 ft³
